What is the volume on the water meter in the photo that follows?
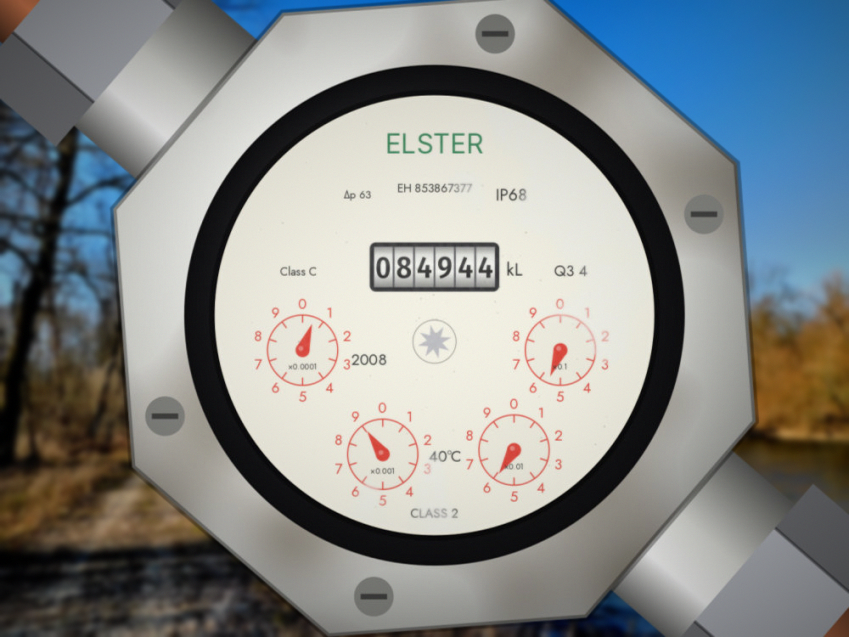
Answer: 84944.5590 kL
